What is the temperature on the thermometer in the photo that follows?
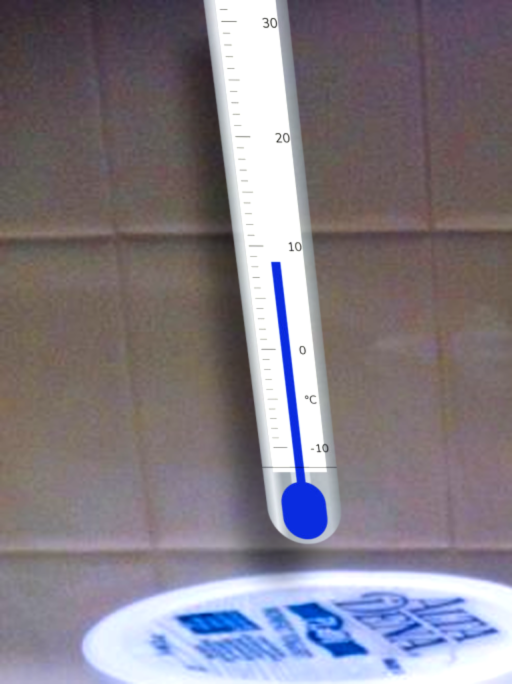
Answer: 8.5 °C
